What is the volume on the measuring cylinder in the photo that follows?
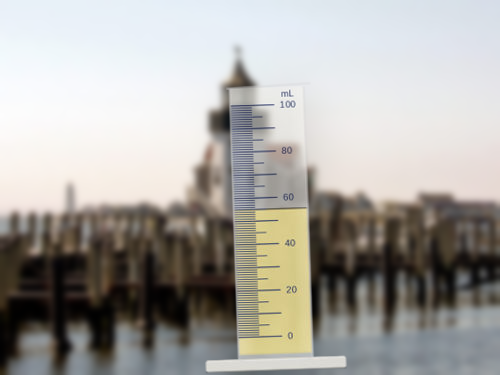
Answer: 55 mL
